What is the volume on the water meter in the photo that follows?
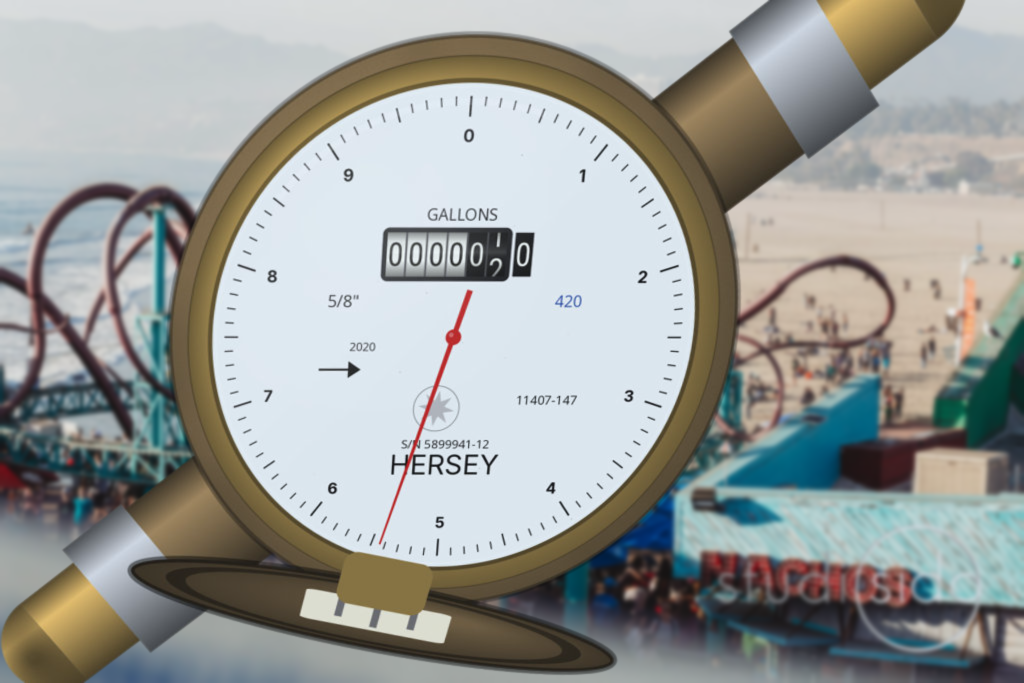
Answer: 15.4 gal
